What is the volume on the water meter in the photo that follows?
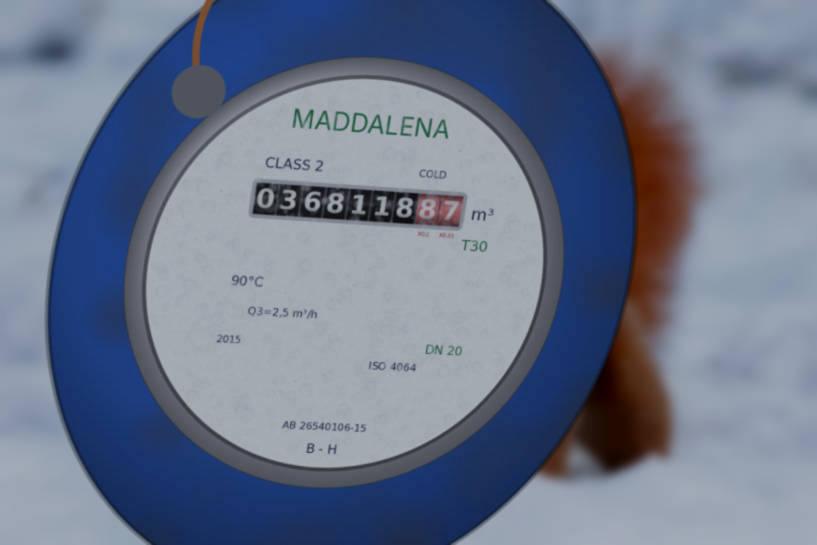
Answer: 368118.87 m³
